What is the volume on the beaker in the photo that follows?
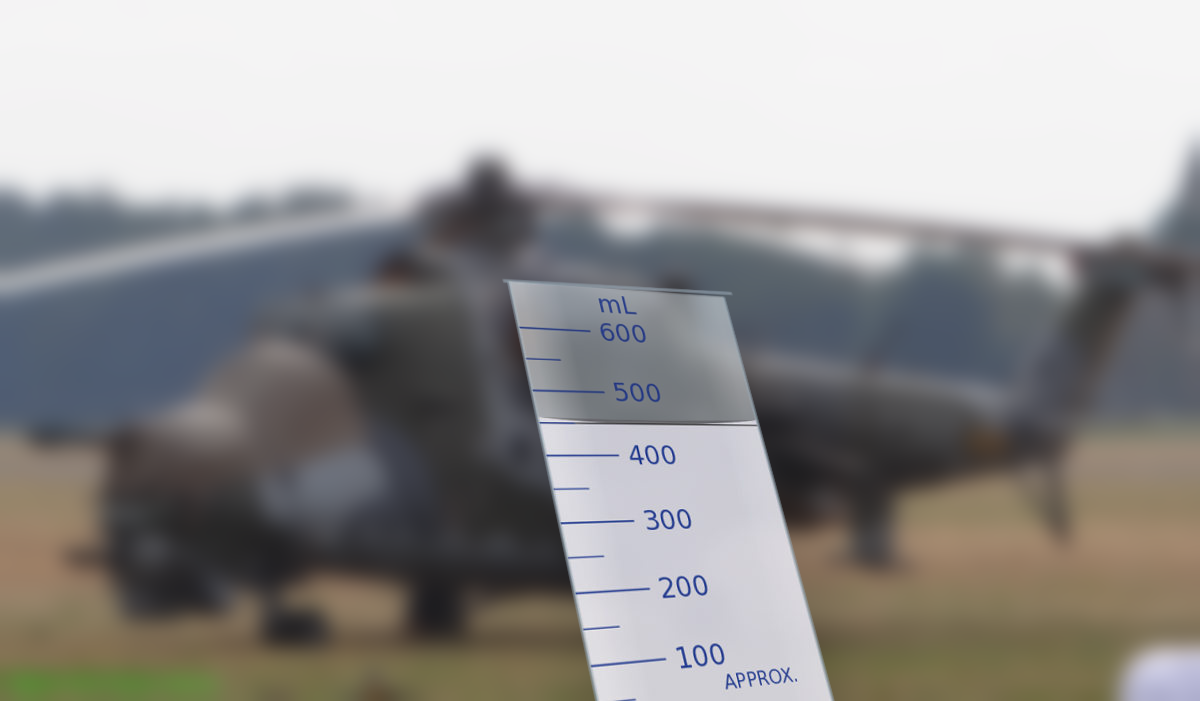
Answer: 450 mL
